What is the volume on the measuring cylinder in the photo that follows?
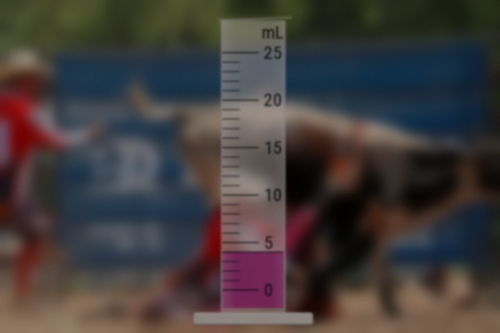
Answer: 4 mL
